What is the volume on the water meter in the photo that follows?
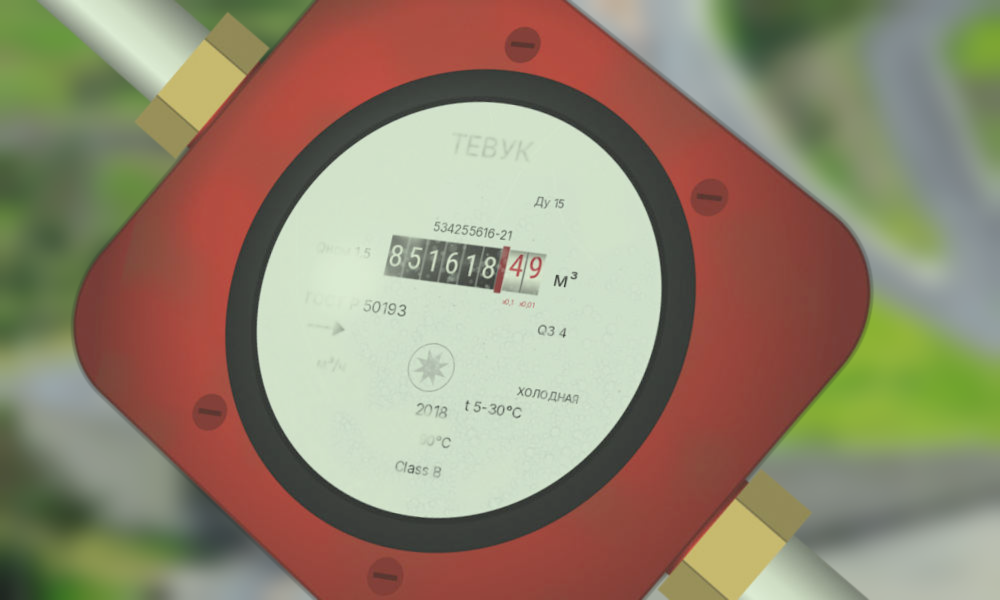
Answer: 851618.49 m³
